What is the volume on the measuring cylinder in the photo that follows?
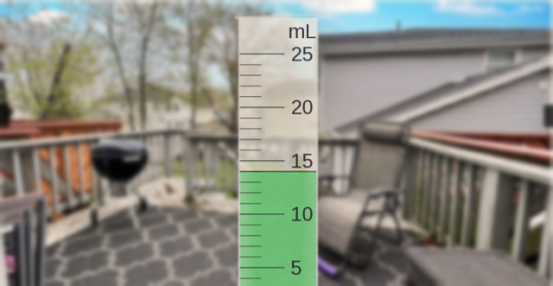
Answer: 14 mL
